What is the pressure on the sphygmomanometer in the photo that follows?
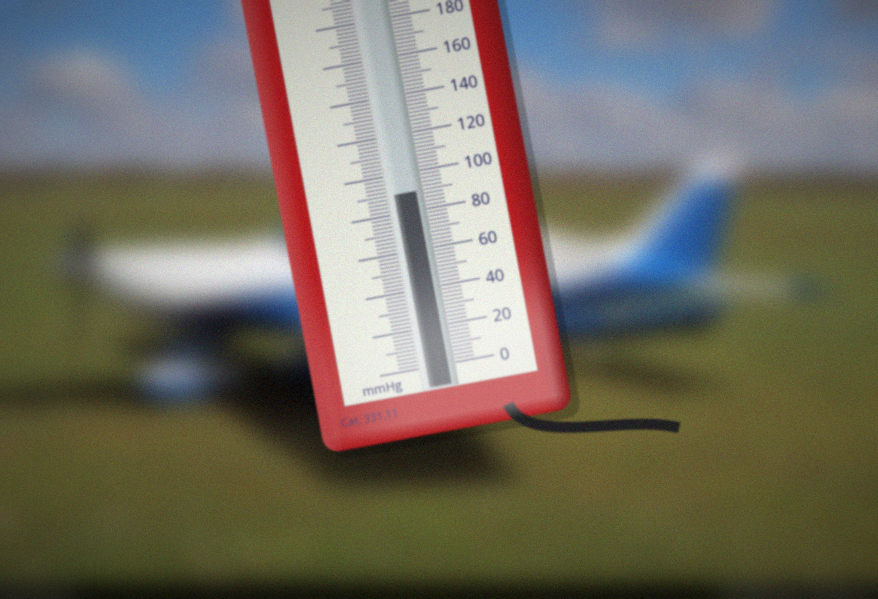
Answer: 90 mmHg
